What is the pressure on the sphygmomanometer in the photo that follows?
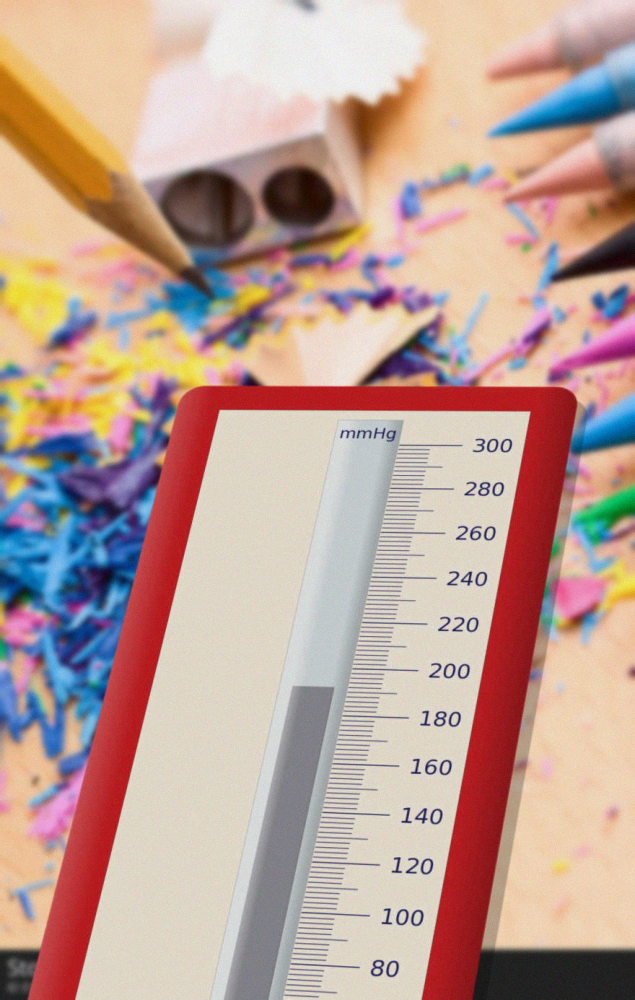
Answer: 192 mmHg
